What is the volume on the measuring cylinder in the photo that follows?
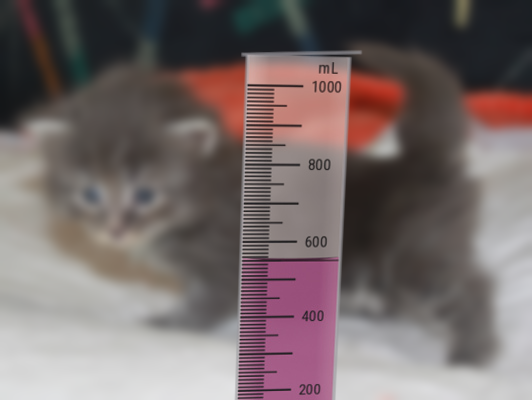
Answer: 550 mL
